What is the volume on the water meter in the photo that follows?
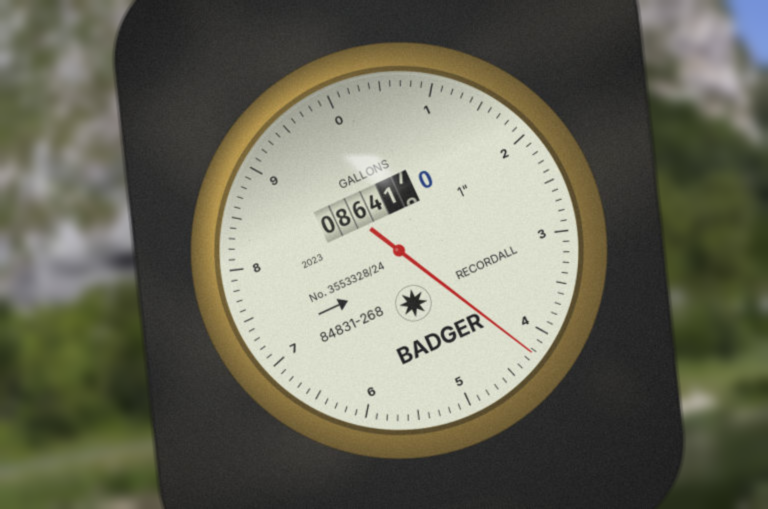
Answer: 864174.2 gal
